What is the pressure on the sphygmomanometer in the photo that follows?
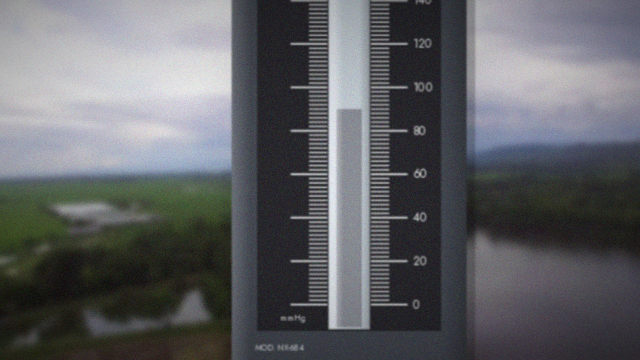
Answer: 90 mmHg
